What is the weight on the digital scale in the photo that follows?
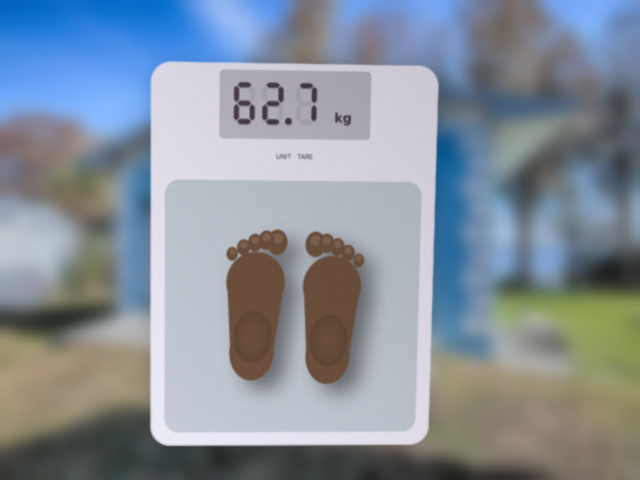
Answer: 62.7 kg
